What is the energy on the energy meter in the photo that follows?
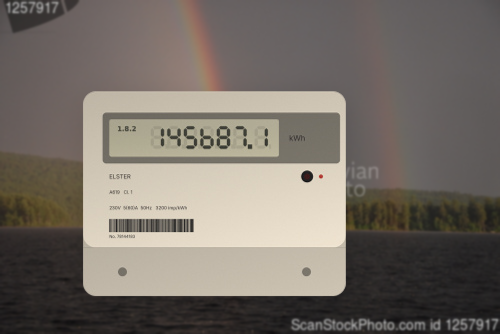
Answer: 145687.1 kWh
